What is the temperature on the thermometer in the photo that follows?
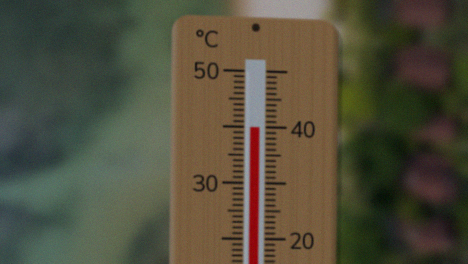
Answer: 40 °C
